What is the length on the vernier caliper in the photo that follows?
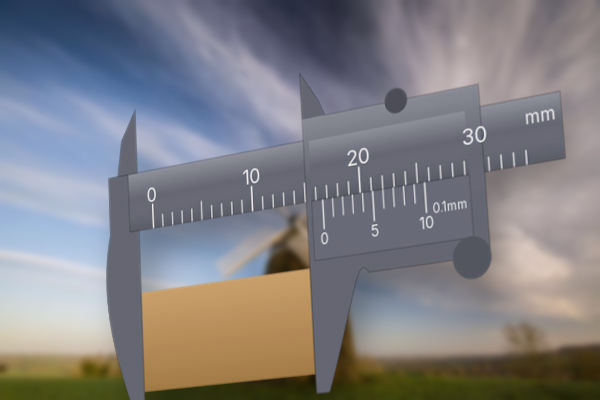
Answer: 16.6 mm
